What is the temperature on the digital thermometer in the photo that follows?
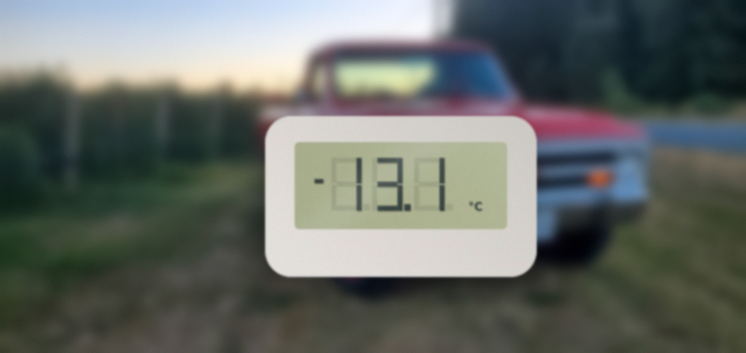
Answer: -13.1 °C
